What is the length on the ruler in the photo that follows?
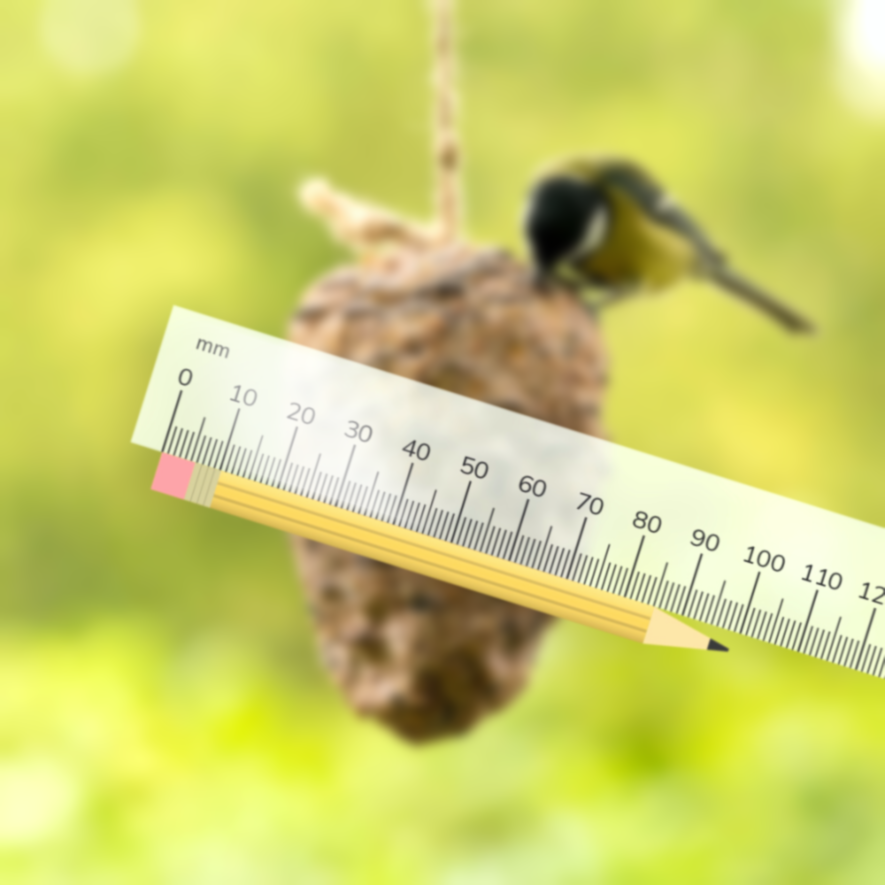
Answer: 99 mm
